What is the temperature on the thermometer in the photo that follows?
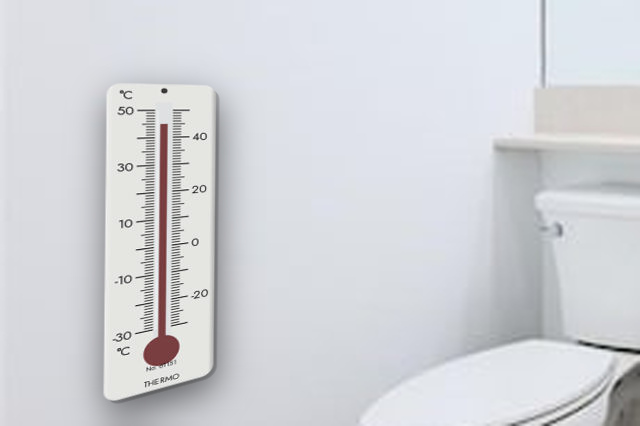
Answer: 45 °C
